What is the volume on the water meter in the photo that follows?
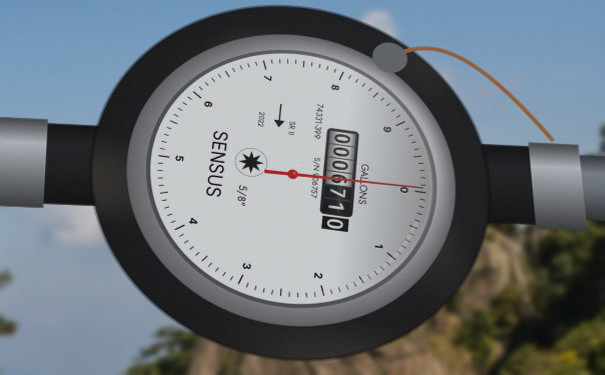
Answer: 6709.9 gal
